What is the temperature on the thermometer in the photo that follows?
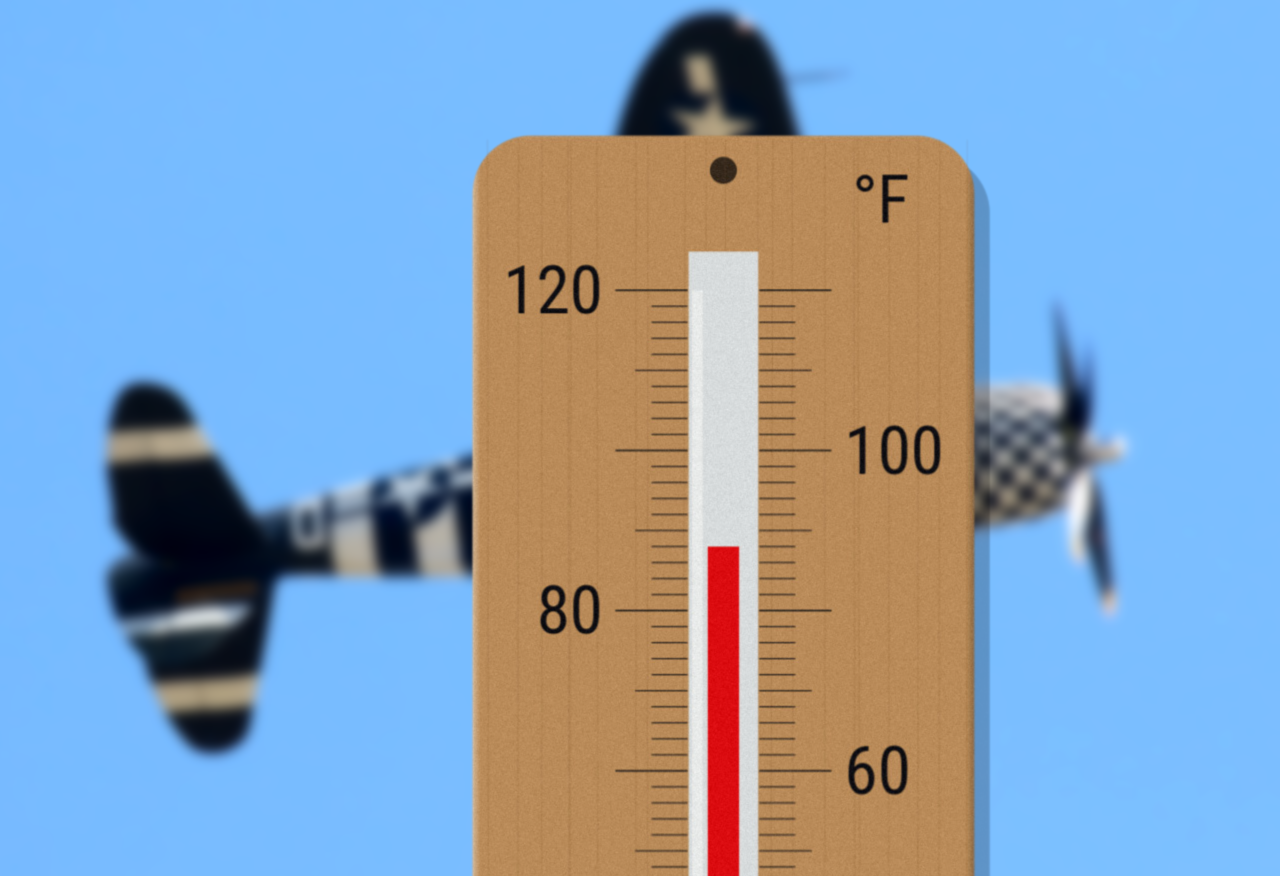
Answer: 88 °F
